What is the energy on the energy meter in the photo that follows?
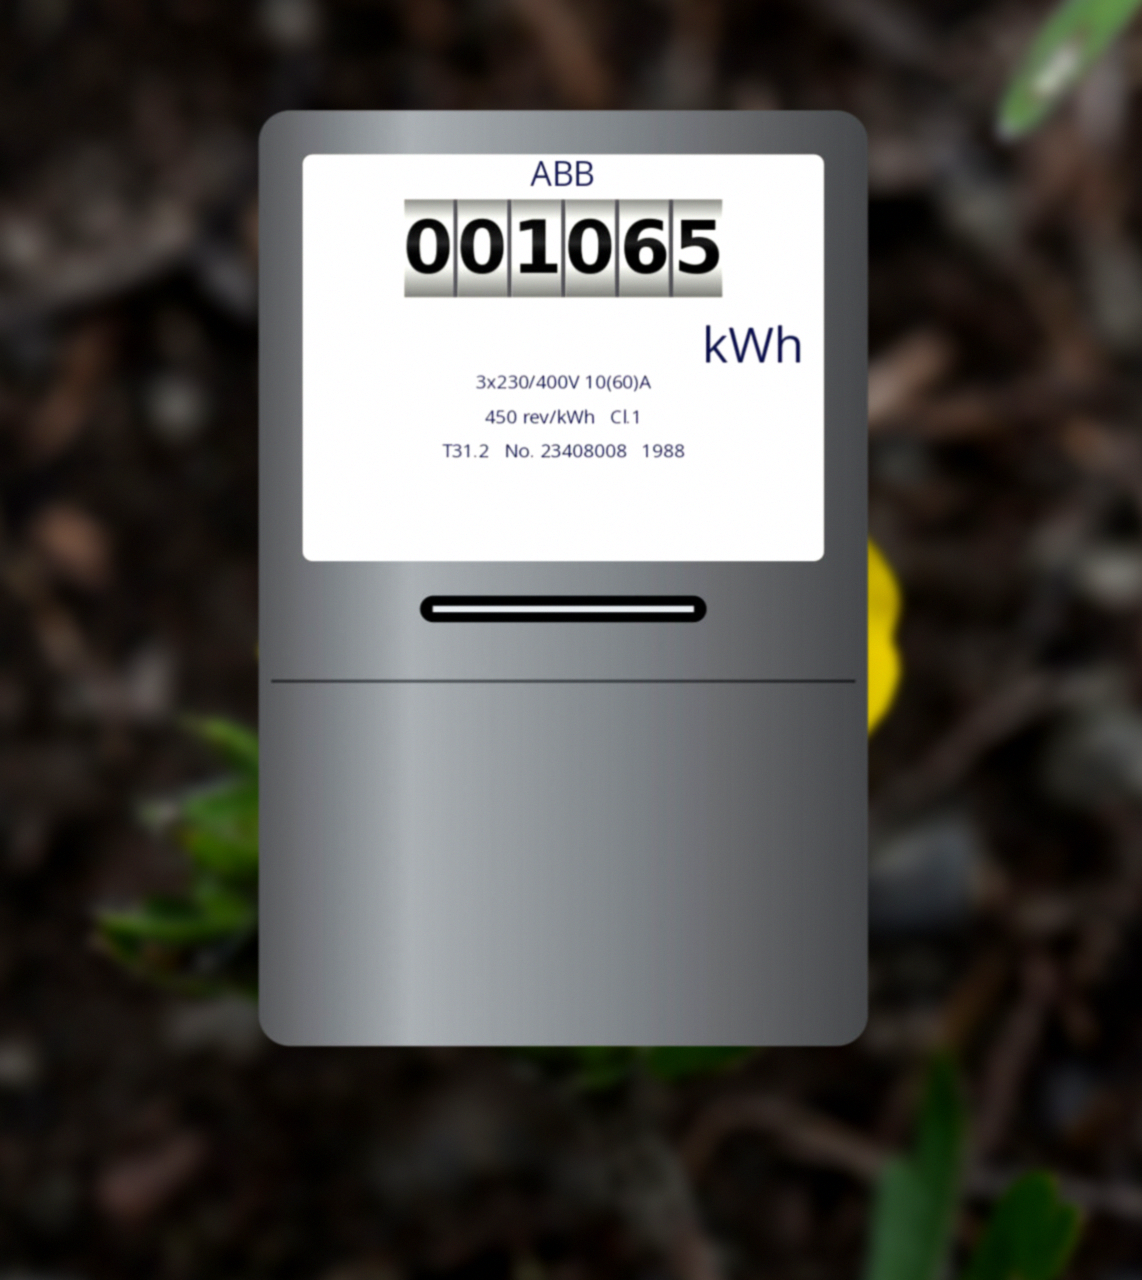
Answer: 1065 kWh
